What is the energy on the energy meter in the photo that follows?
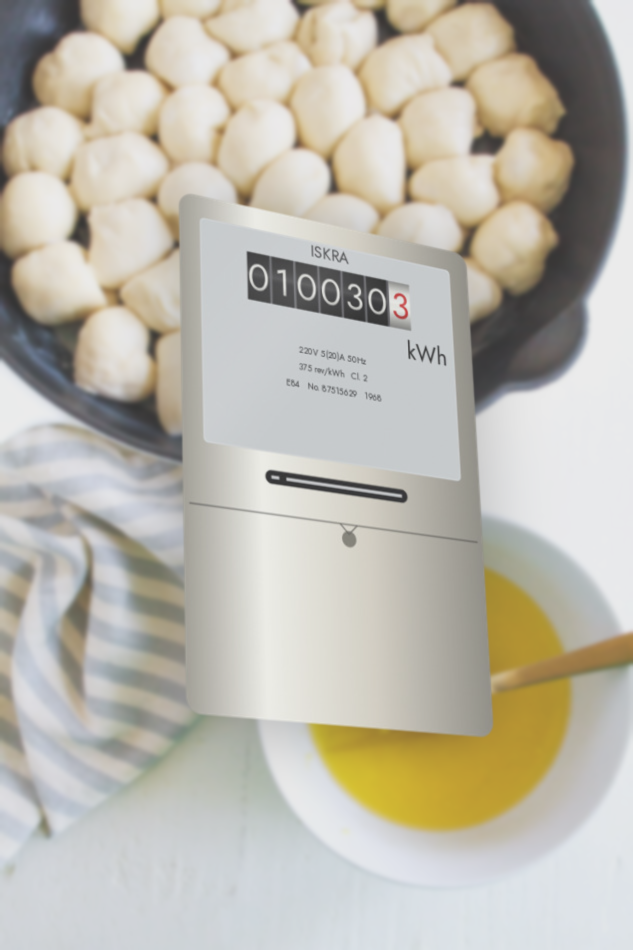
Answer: 10030.3 kWh
